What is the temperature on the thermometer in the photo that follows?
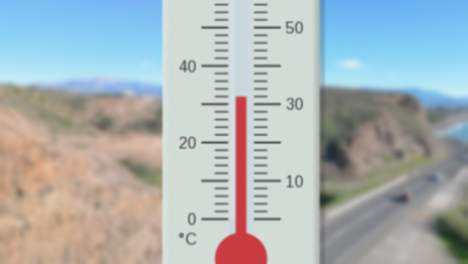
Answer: 32 °C
